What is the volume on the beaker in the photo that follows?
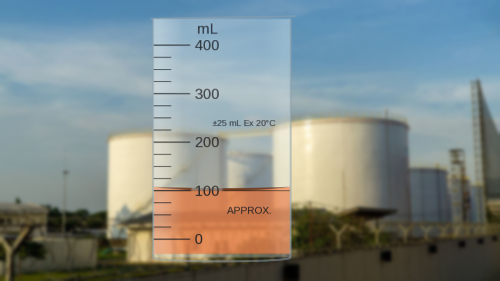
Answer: 100 mL
